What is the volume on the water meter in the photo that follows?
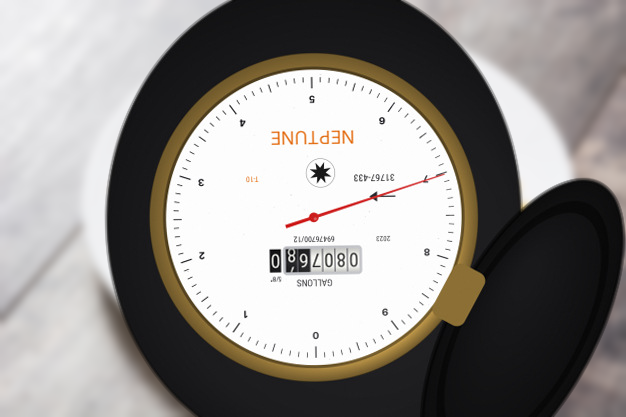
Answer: 807677.0 gal
